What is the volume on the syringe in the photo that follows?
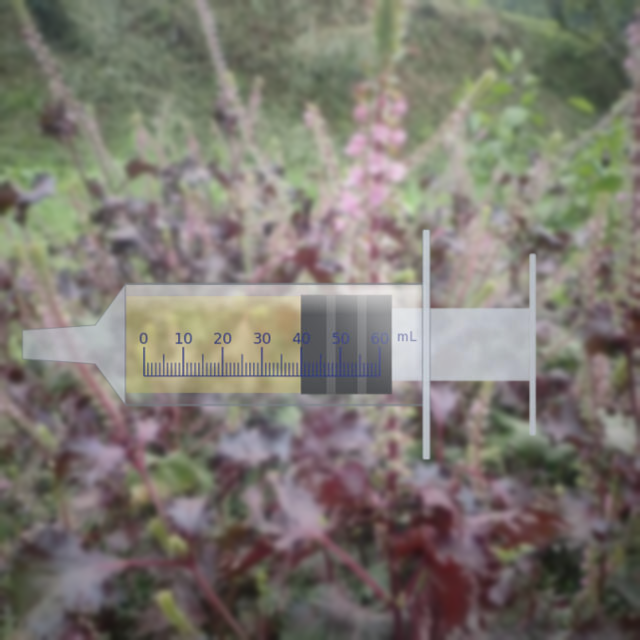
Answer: 40 mL
